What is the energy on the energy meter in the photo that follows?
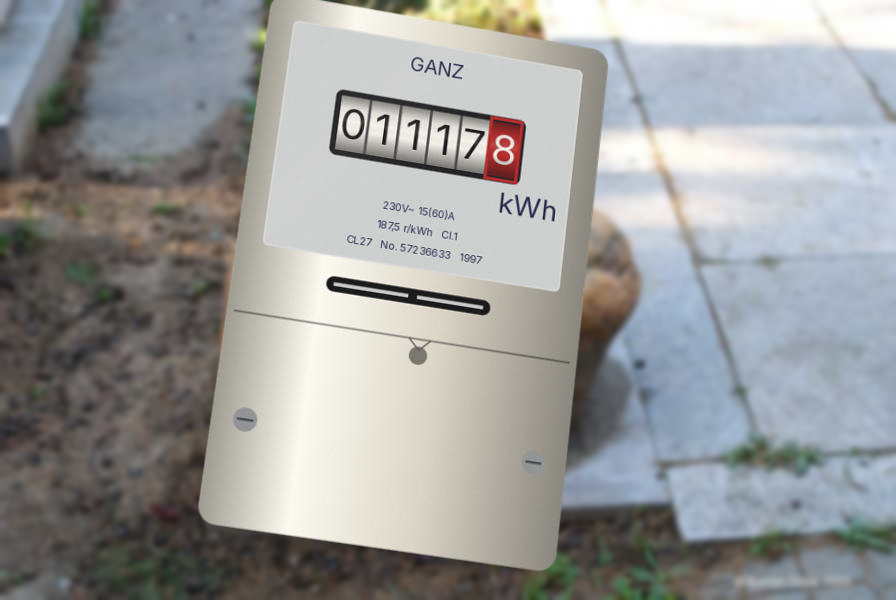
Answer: 1117.8 kWh
